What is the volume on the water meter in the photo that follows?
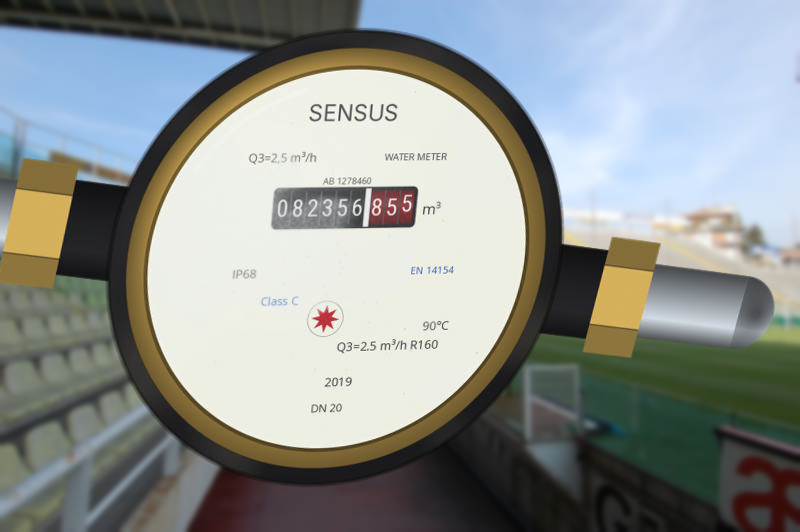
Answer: 82356.855 m³
